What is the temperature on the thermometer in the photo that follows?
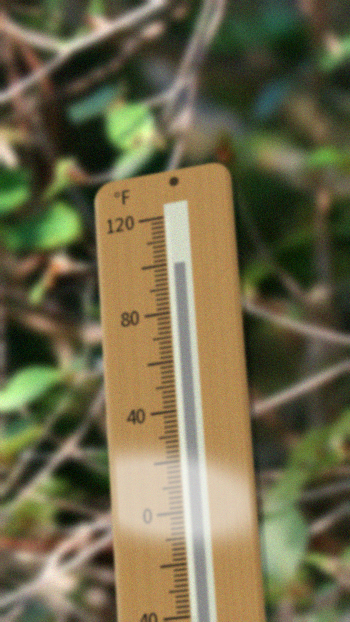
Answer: 100 °F
